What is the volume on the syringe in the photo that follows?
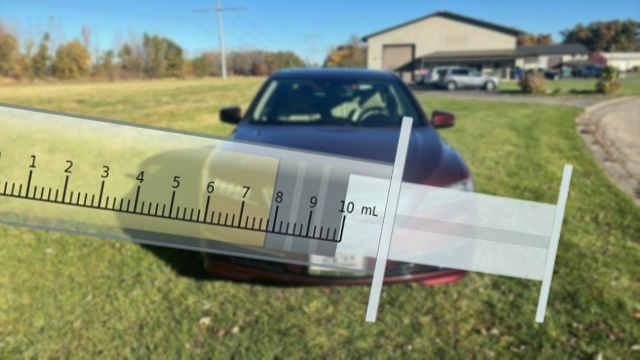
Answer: 7.8 mL
